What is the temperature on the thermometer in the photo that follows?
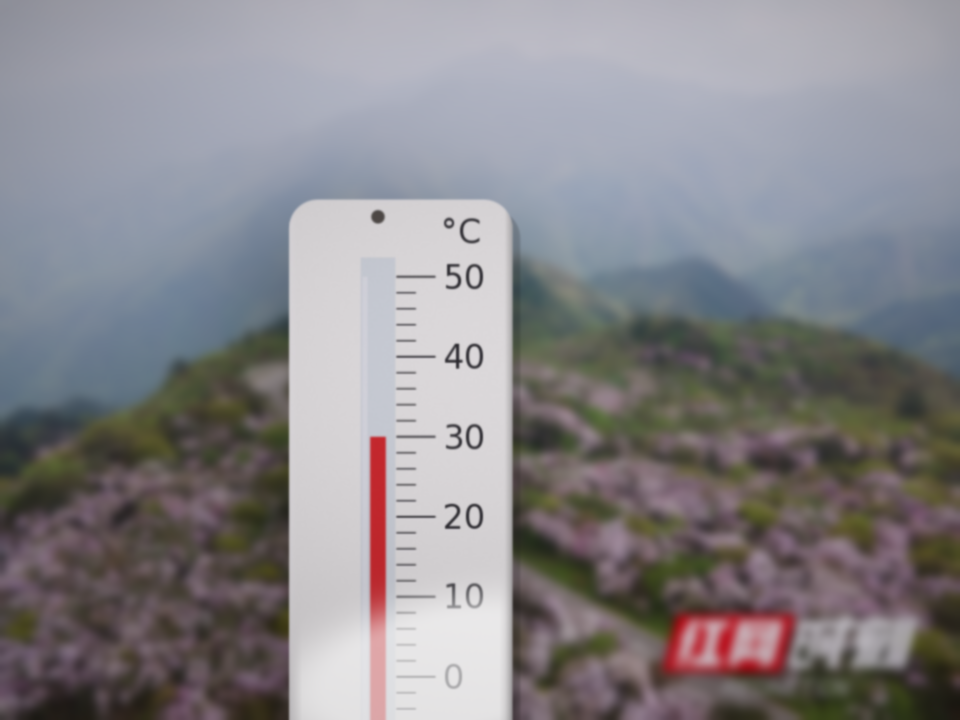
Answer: 30 °C
